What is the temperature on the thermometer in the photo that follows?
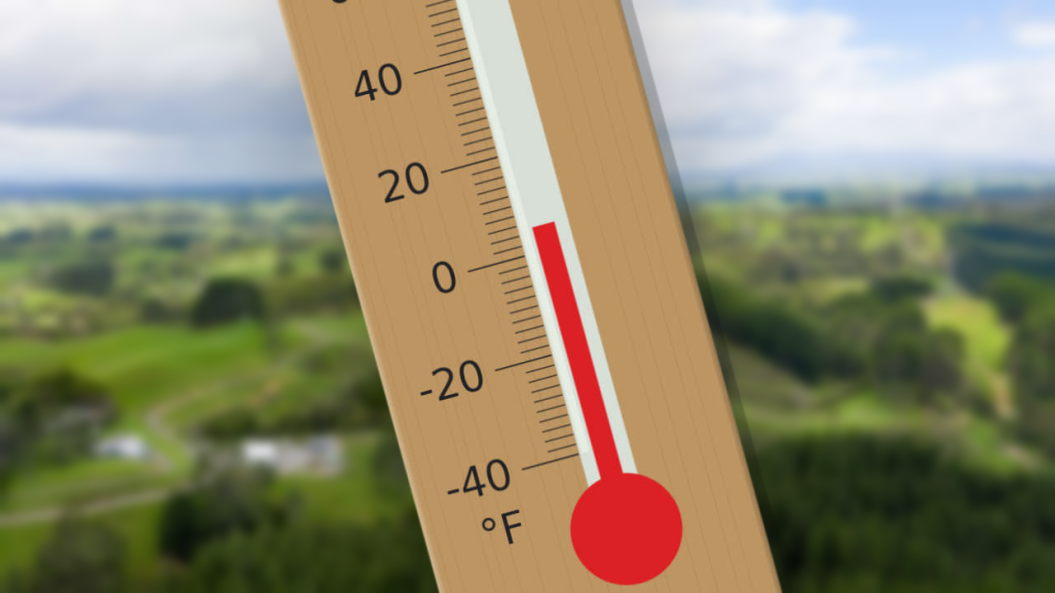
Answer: 5 °F
